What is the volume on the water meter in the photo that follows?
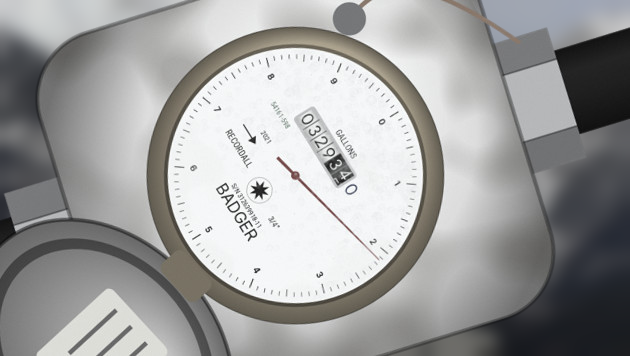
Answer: 329342.1 gal
